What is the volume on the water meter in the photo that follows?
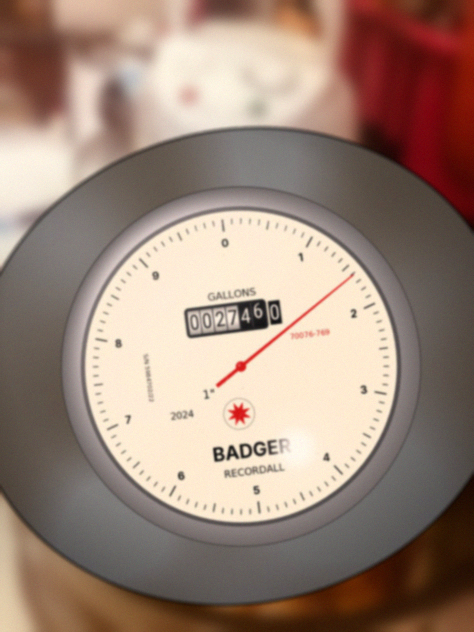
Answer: 27461.6 gal
